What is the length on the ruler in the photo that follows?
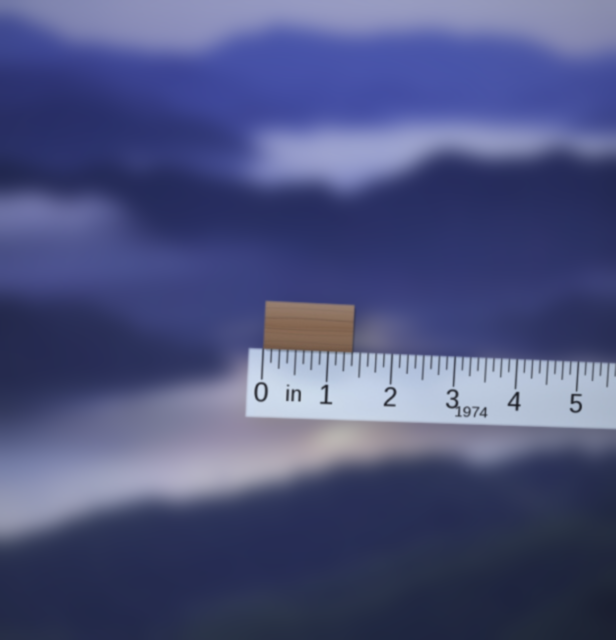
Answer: 1.375 in
